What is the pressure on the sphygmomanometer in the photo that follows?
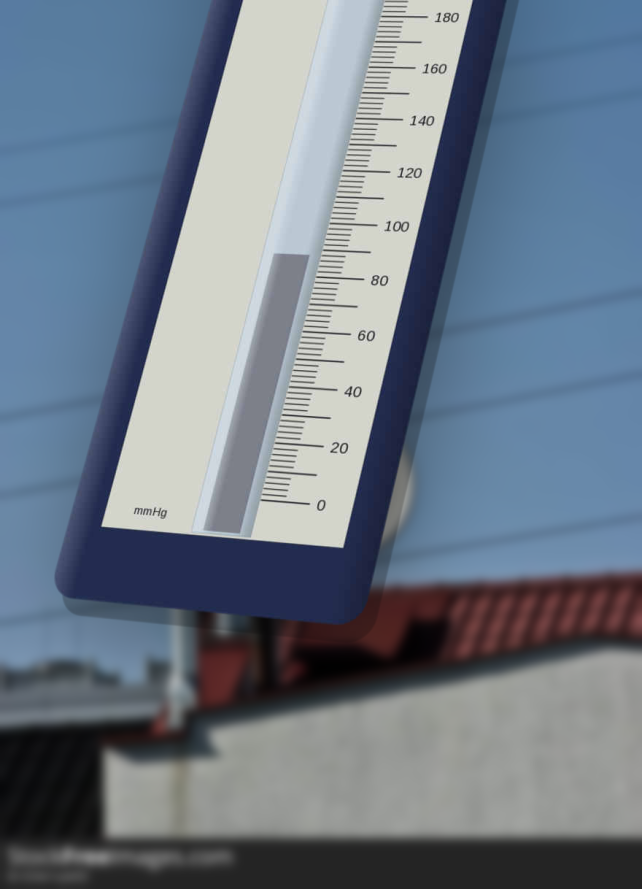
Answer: 88 mmHg
